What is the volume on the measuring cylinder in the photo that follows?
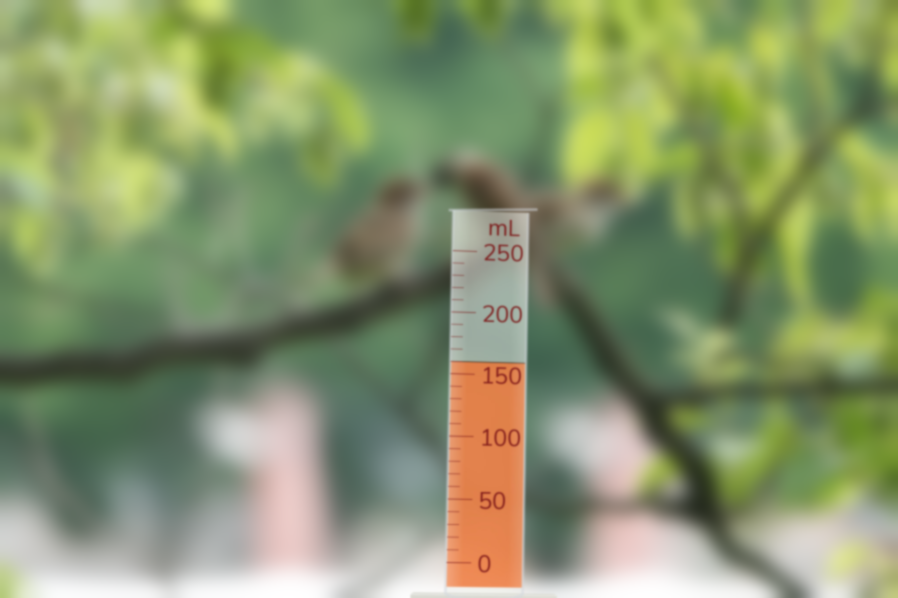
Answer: 160 mL
